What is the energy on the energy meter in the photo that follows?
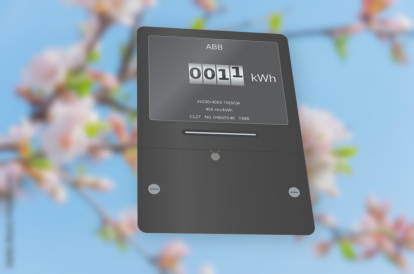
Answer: 11 kWh
